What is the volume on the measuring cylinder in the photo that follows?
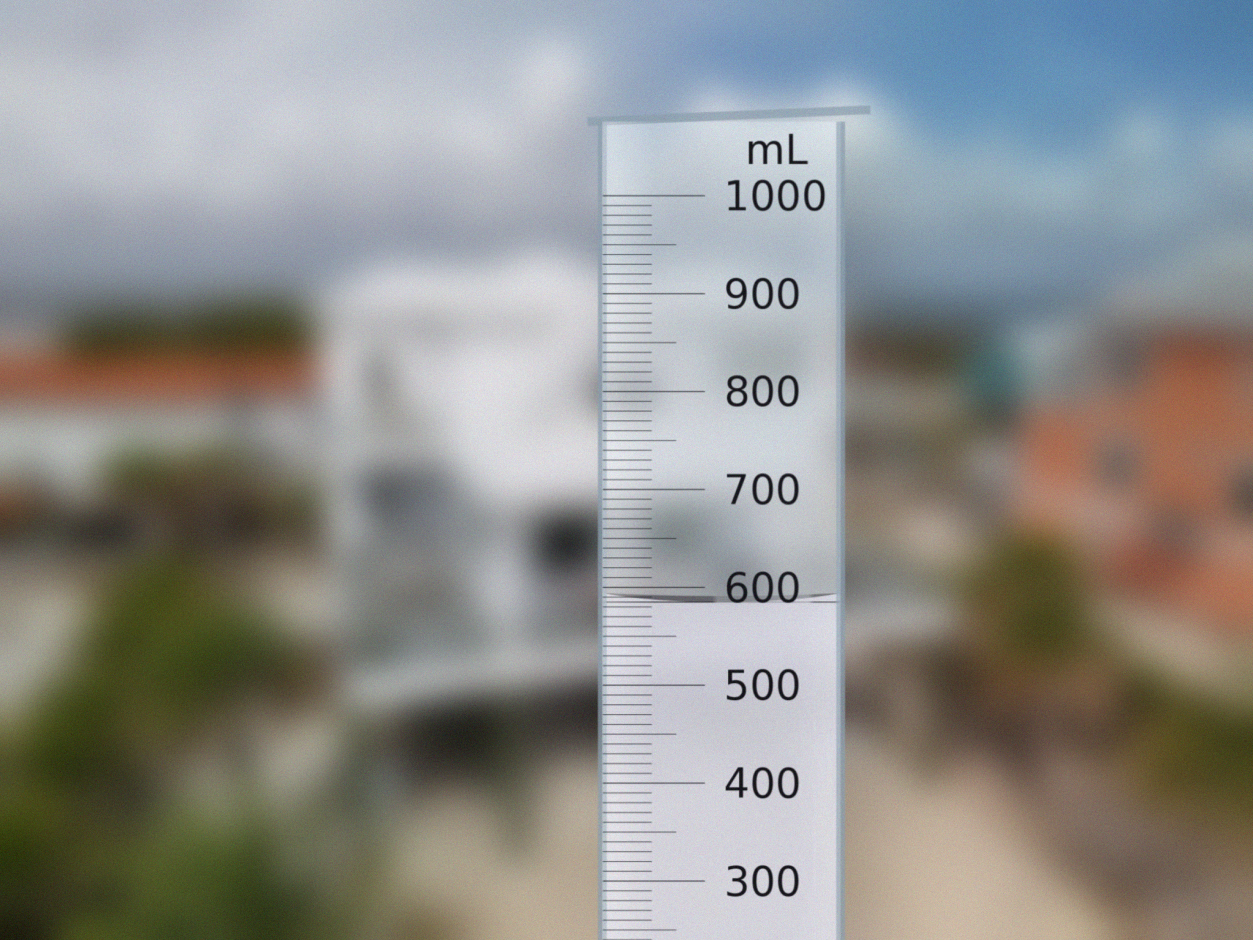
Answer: 585 mL
